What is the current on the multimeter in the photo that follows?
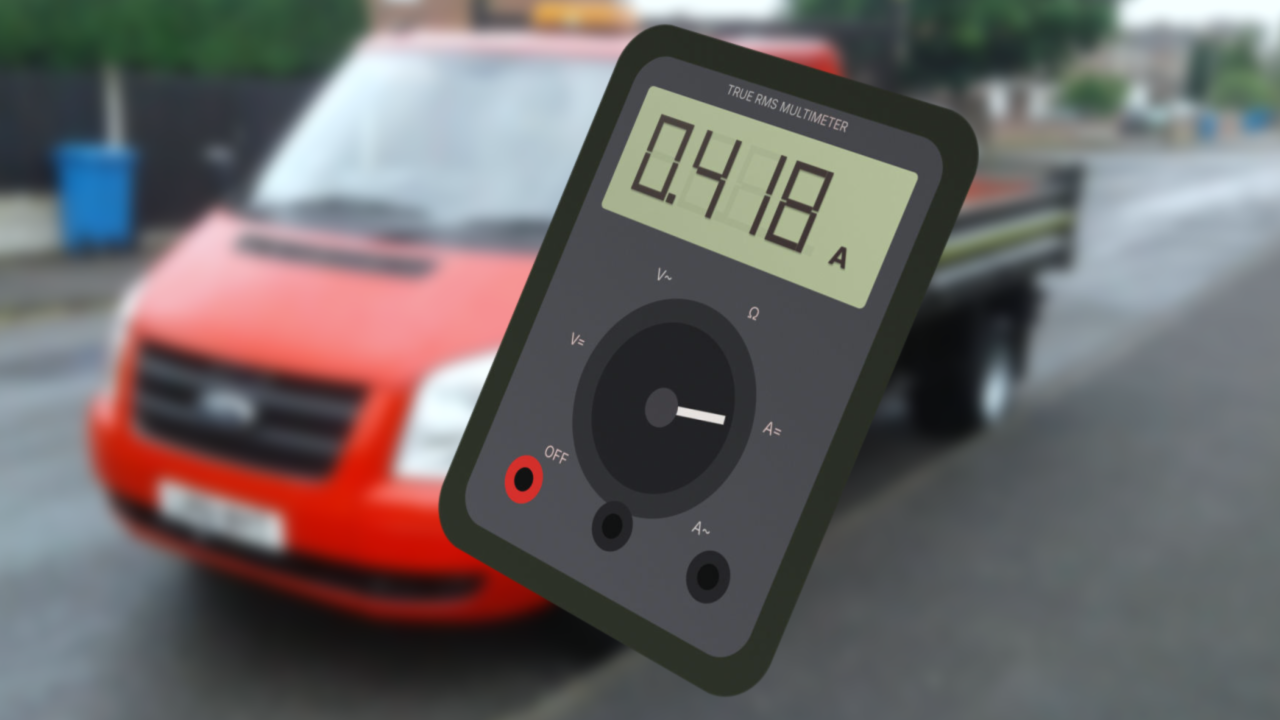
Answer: 0.418 A
